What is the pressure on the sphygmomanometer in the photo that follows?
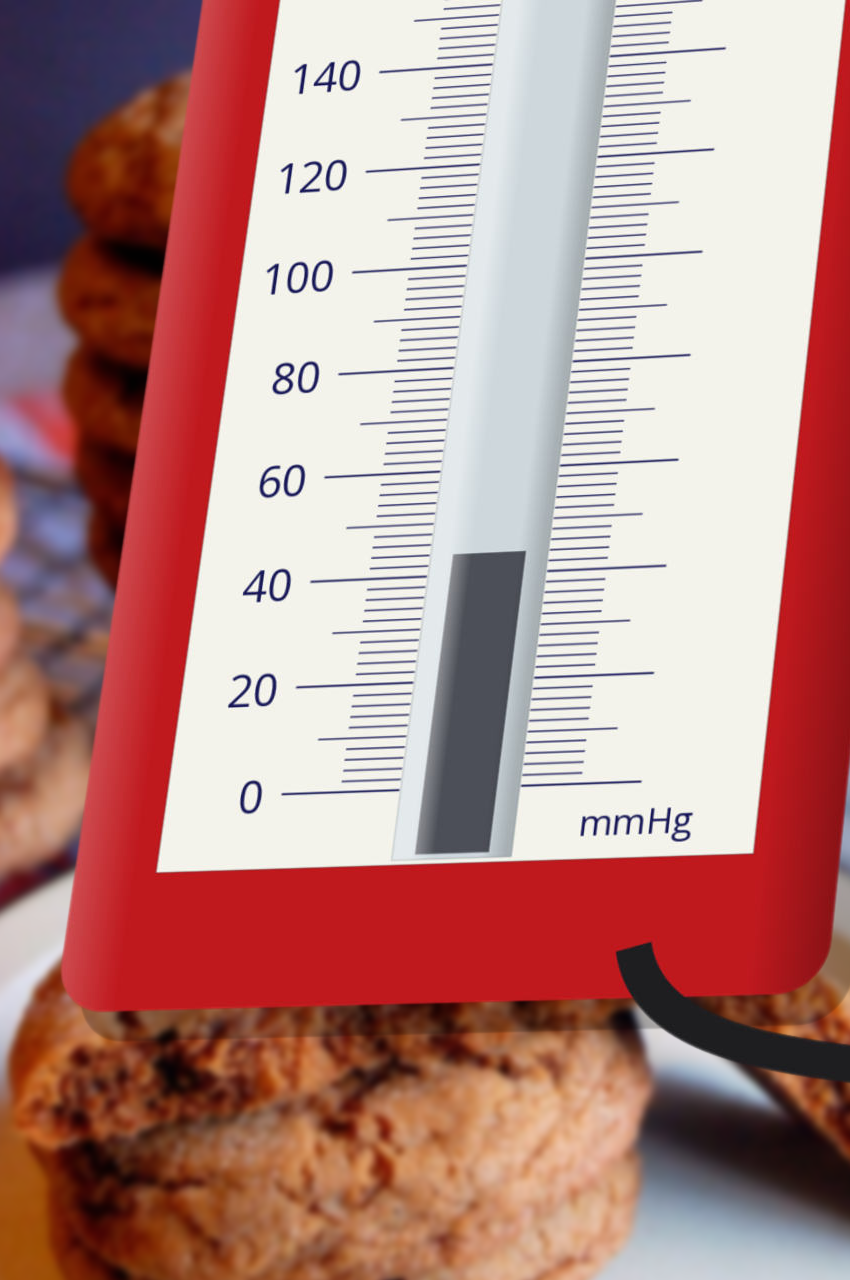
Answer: 44 mmHg
